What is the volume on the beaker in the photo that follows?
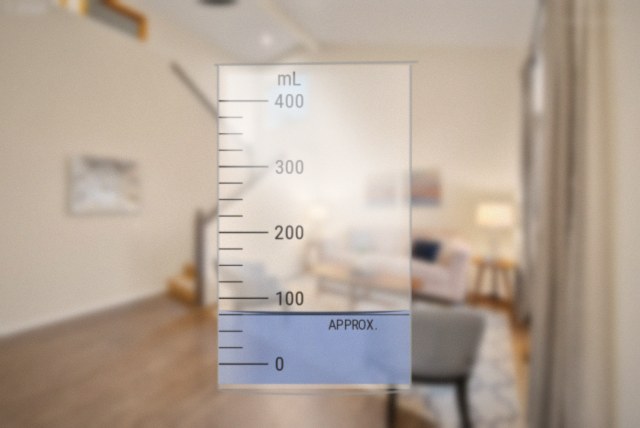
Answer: 75 mL
